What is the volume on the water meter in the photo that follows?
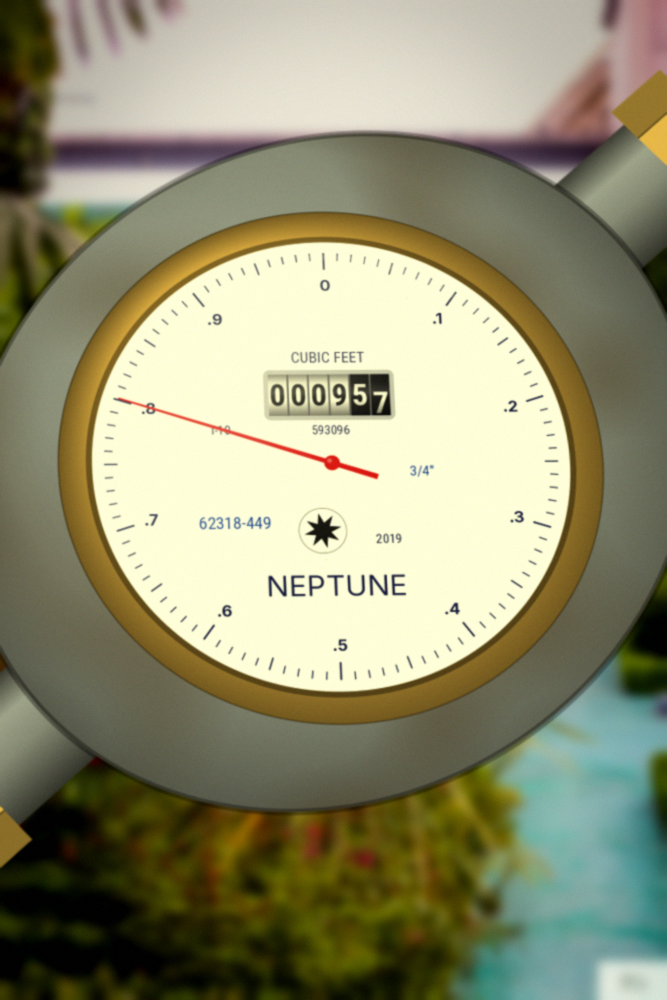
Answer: 956.80 ft³
